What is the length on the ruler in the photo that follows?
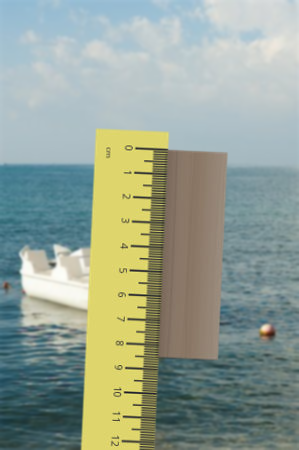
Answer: 8.5 cm
